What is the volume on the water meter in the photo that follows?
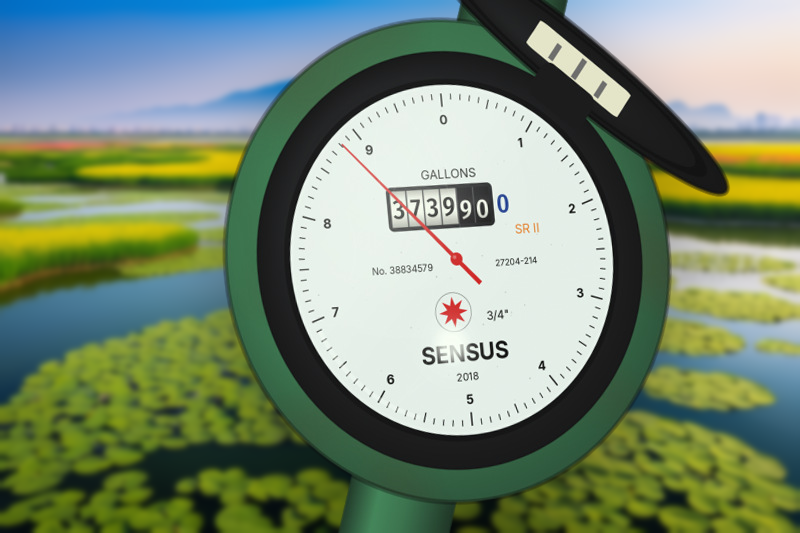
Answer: 3739898.8 gal
